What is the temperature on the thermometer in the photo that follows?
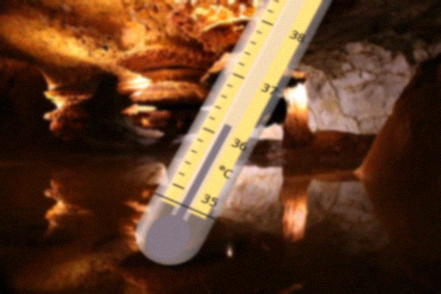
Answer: 36.2 °C
